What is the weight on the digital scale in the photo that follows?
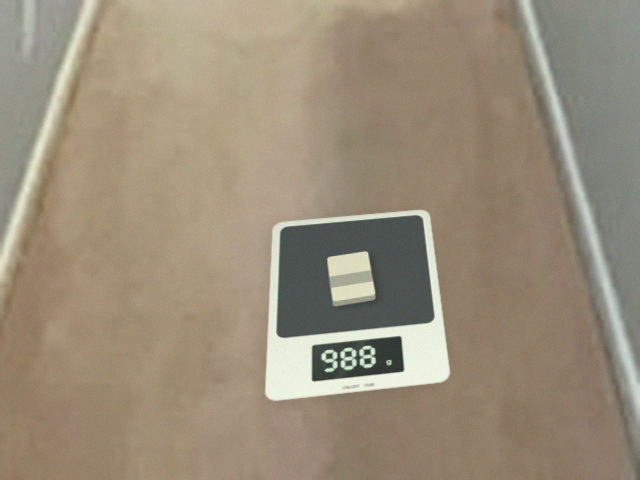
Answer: 988 g
